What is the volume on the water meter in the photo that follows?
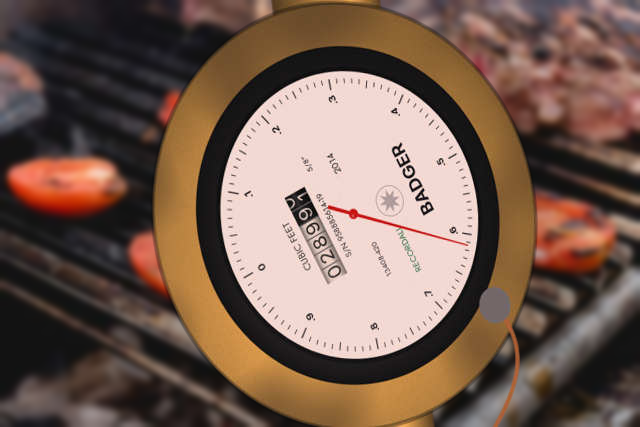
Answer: 28990.61 ft³
